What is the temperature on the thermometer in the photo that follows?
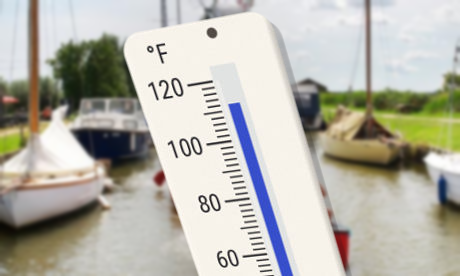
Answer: 112 °F
